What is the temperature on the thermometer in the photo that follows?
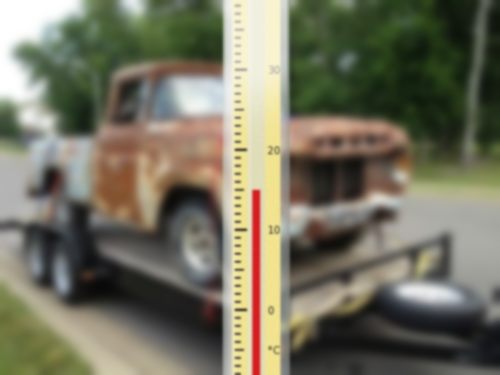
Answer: 15 °C
